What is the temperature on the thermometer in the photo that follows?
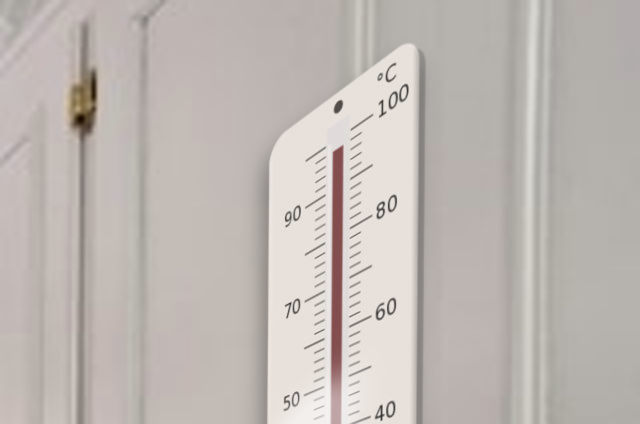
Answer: 98 °C
